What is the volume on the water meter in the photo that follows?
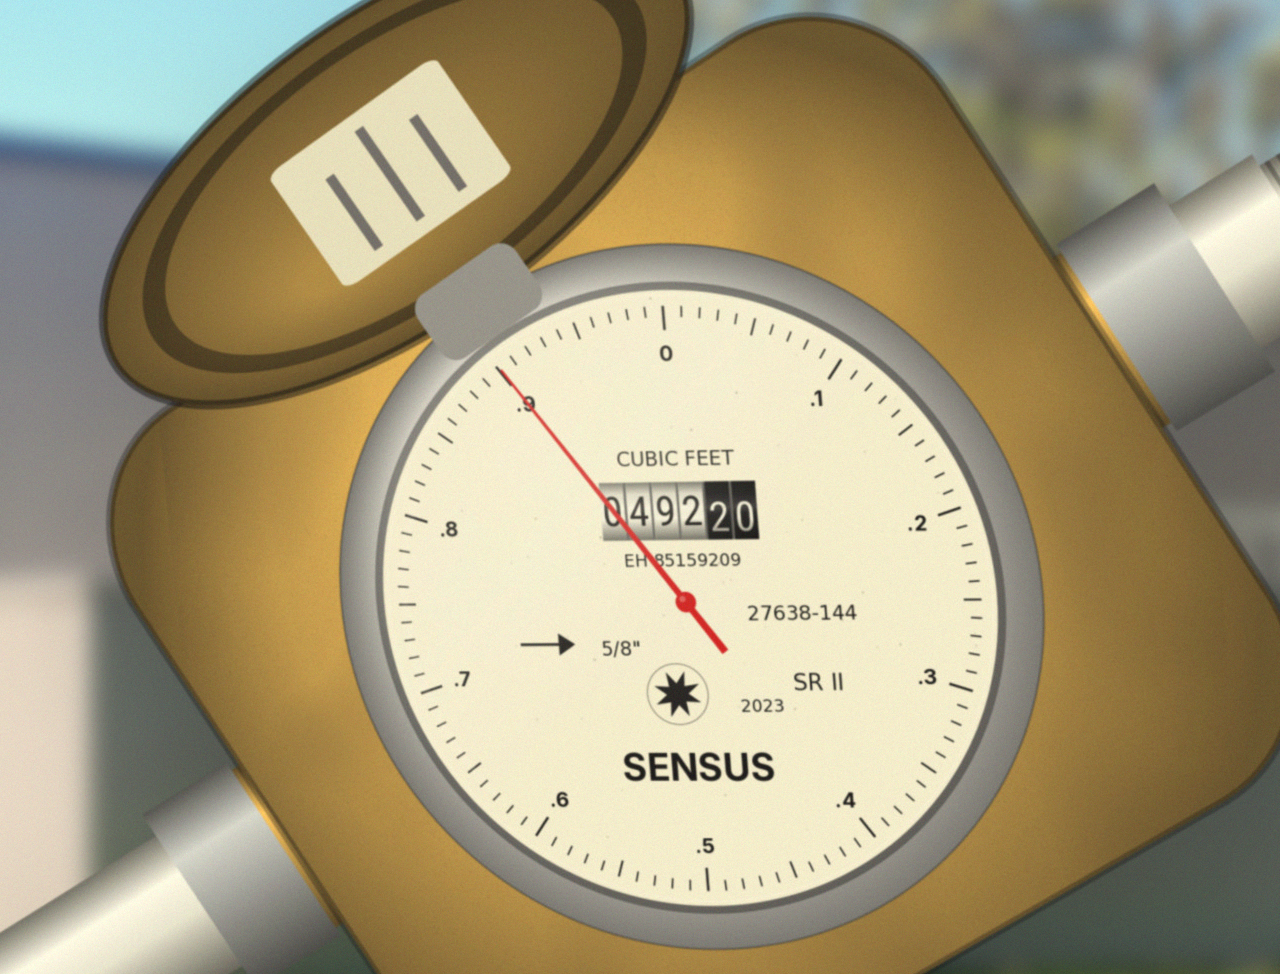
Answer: 49219.90 ft³
